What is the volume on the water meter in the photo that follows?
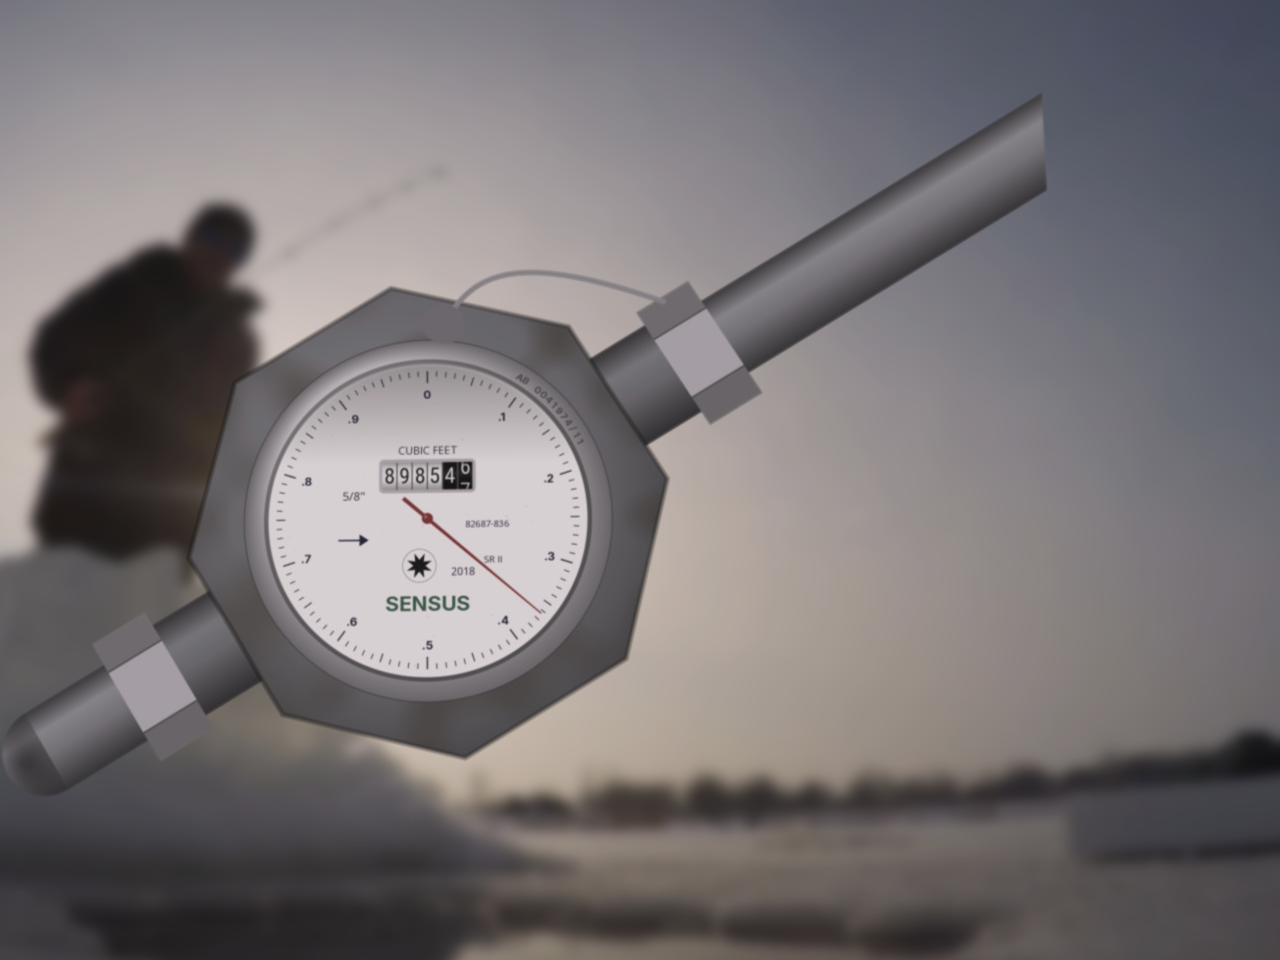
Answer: 898546.36 ft³
